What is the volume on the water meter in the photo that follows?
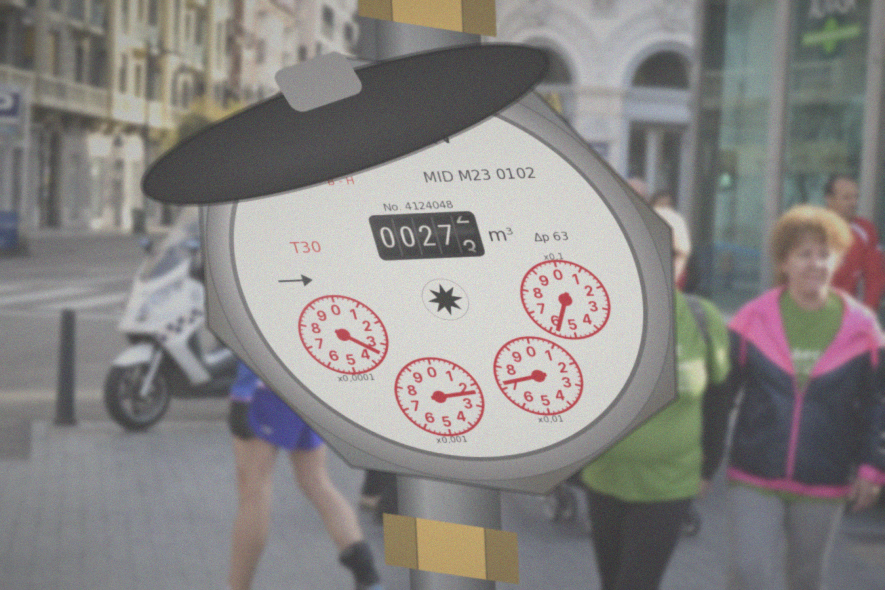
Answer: 272.5723 m³
